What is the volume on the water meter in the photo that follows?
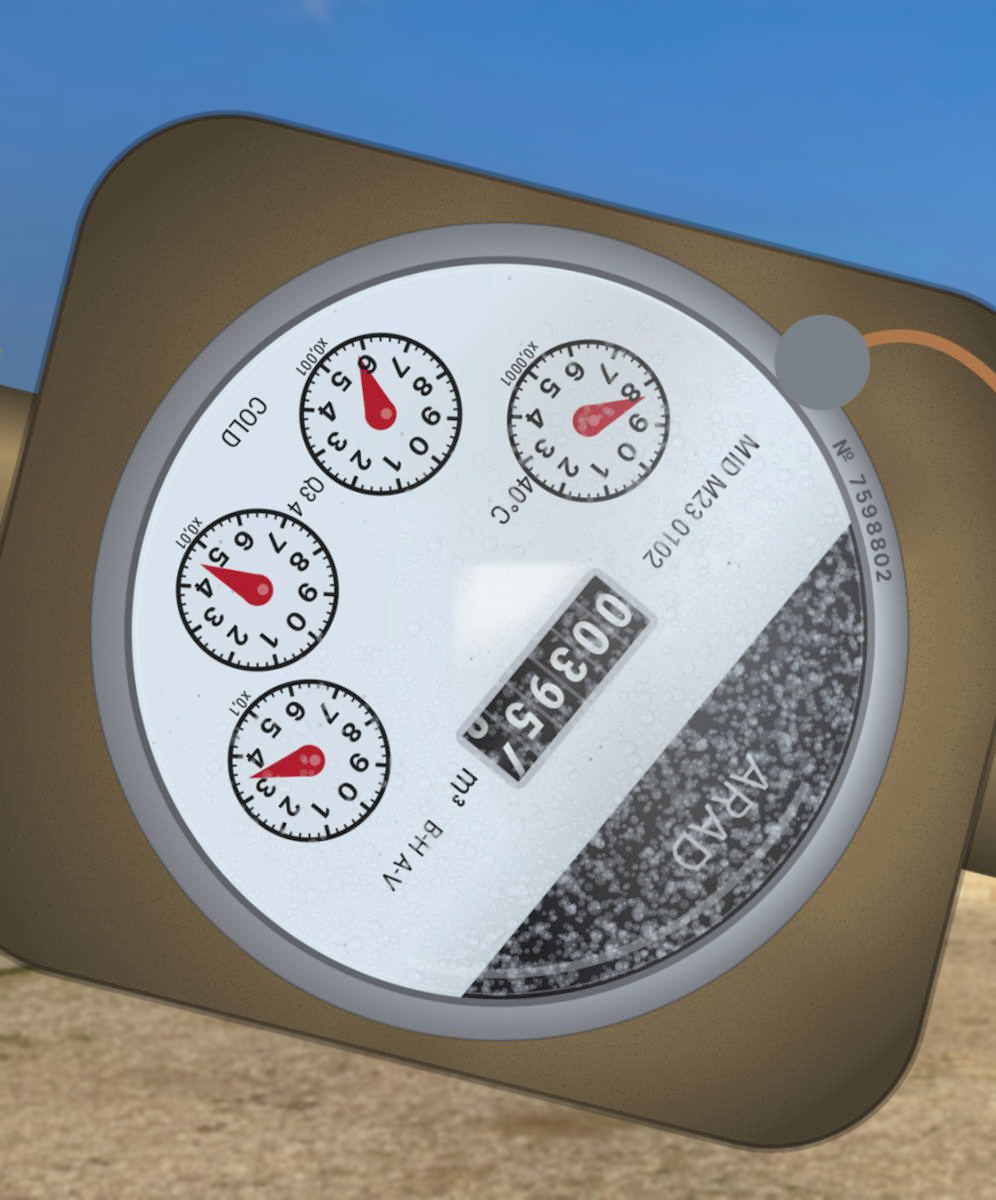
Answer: 3957.3458 m³
